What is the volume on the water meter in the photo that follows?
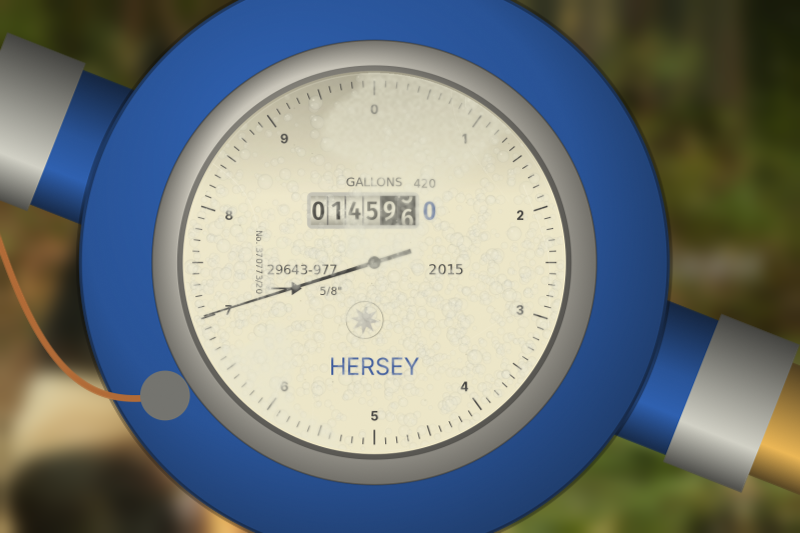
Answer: 145957.0 gal
